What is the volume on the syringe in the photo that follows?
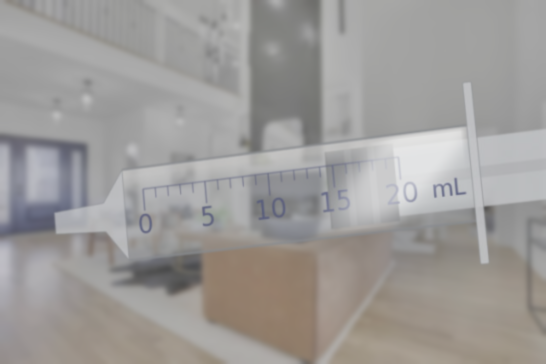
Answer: 14.5 mL
